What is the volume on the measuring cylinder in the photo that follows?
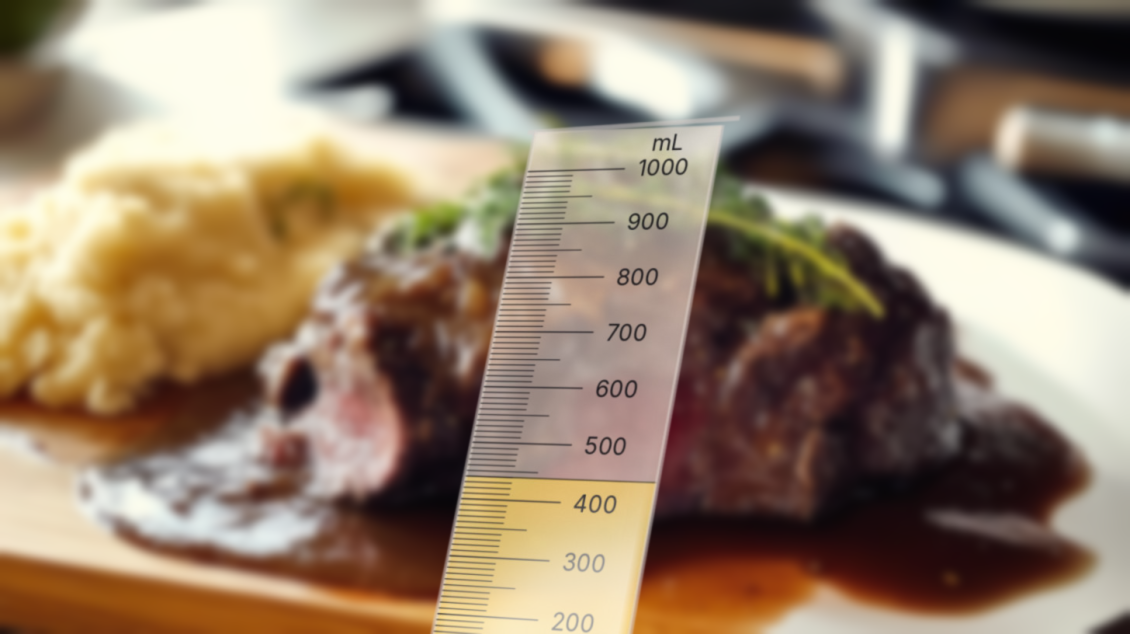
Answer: 440 mL
